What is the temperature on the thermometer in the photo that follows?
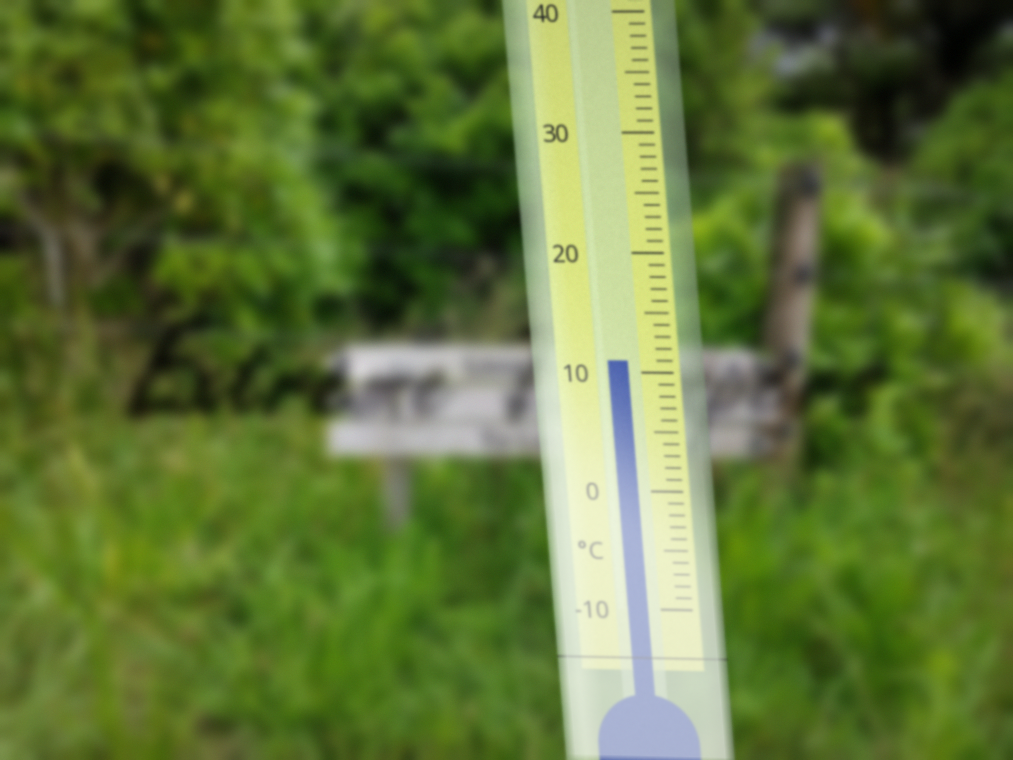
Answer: 11 °C
